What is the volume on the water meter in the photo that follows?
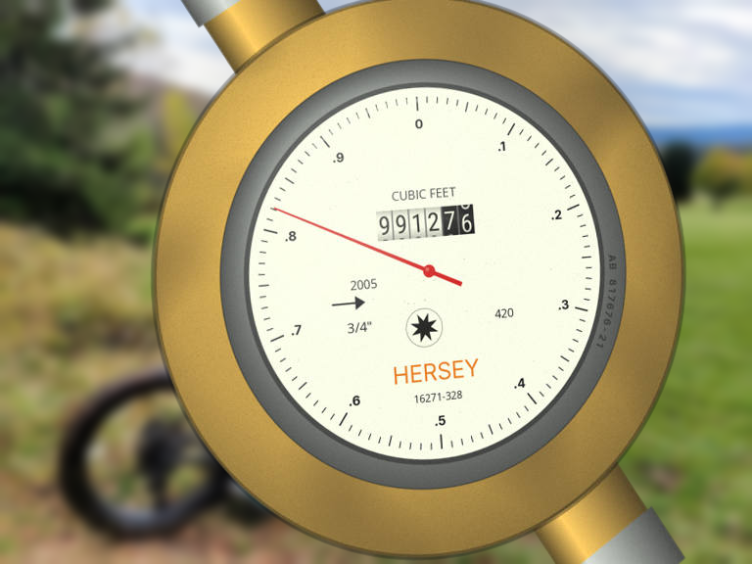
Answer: 991275.82 ft³
